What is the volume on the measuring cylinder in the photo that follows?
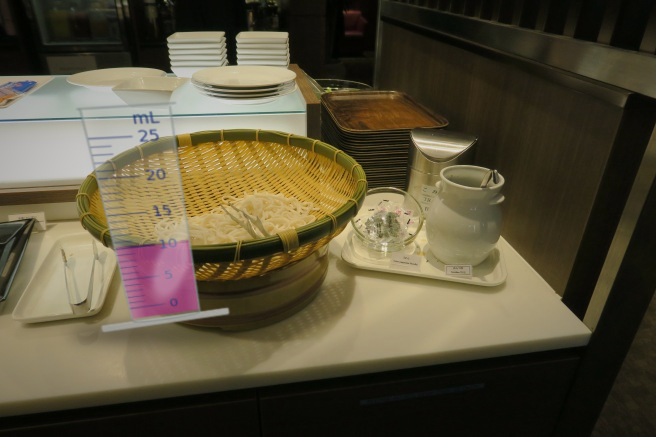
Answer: 10 mL
